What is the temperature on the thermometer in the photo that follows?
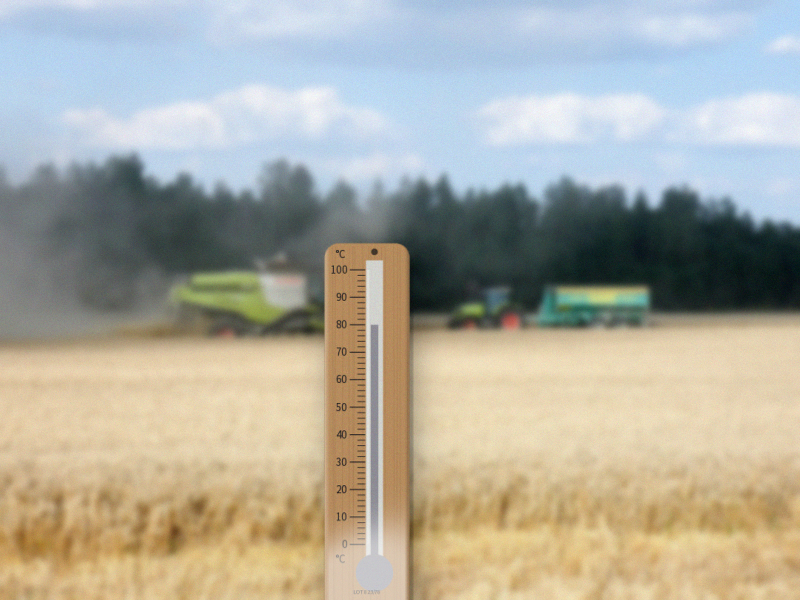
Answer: 80 °C
